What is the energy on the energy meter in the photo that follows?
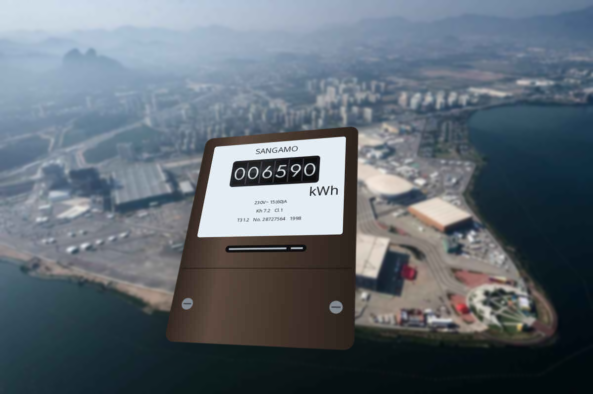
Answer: 6590 kWh
